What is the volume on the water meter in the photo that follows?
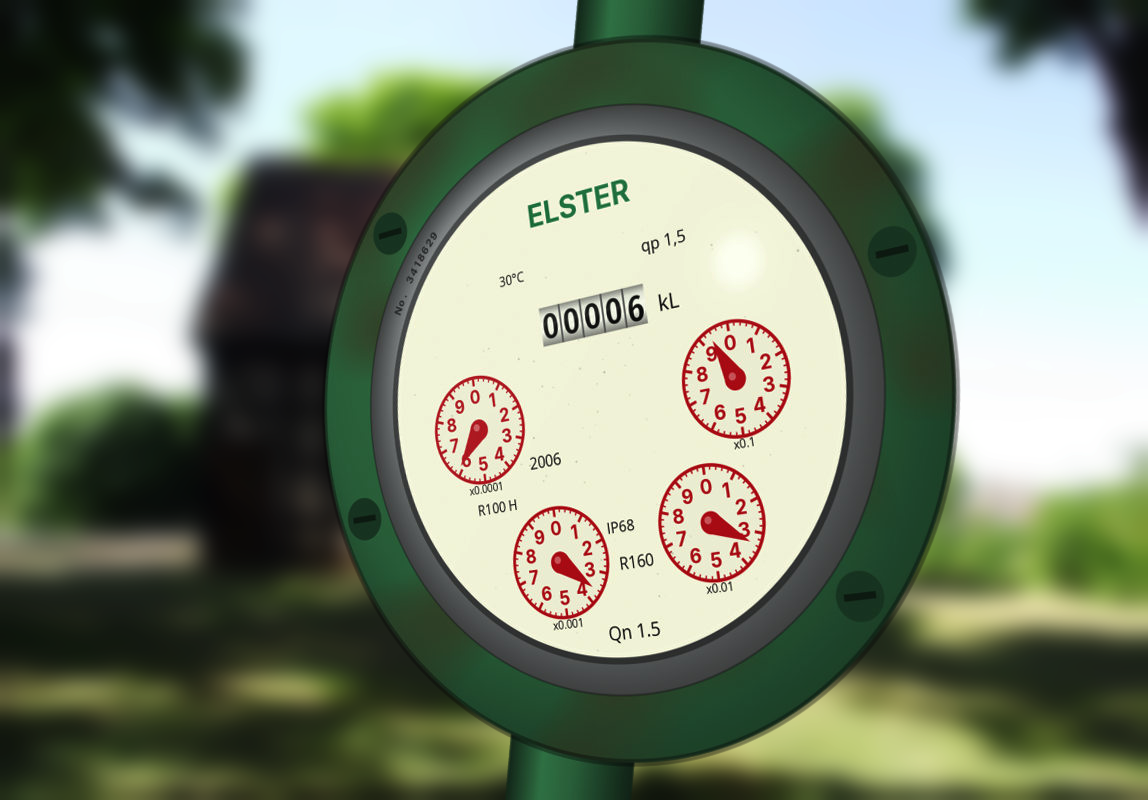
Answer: 5.9336 kL
